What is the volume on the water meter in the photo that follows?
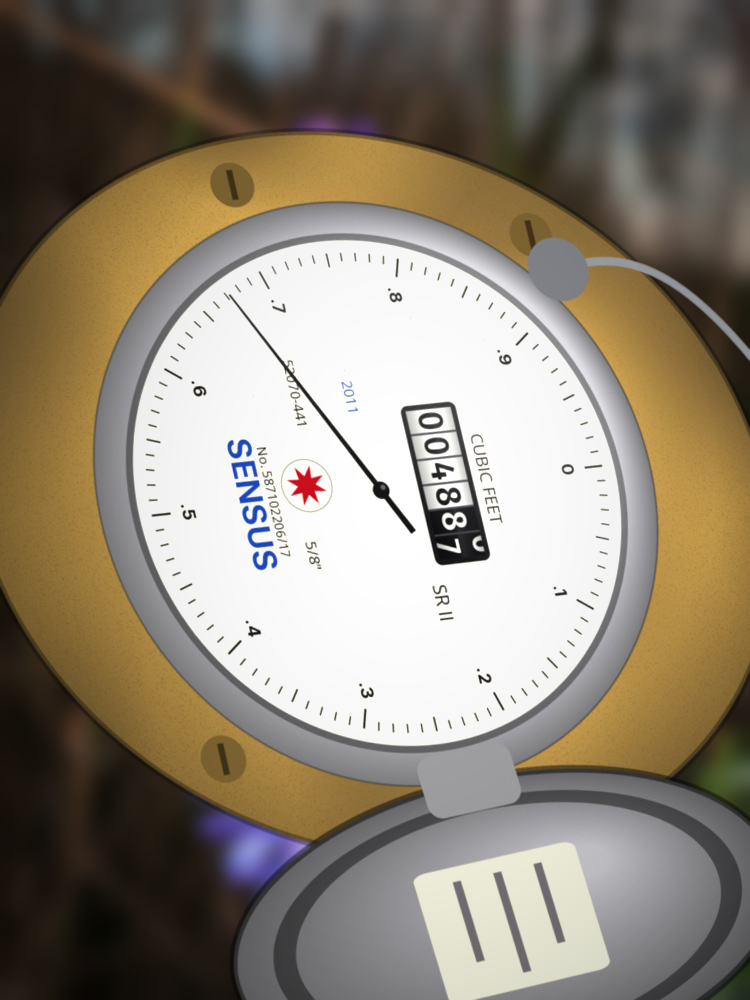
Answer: 4886.67 ft³
